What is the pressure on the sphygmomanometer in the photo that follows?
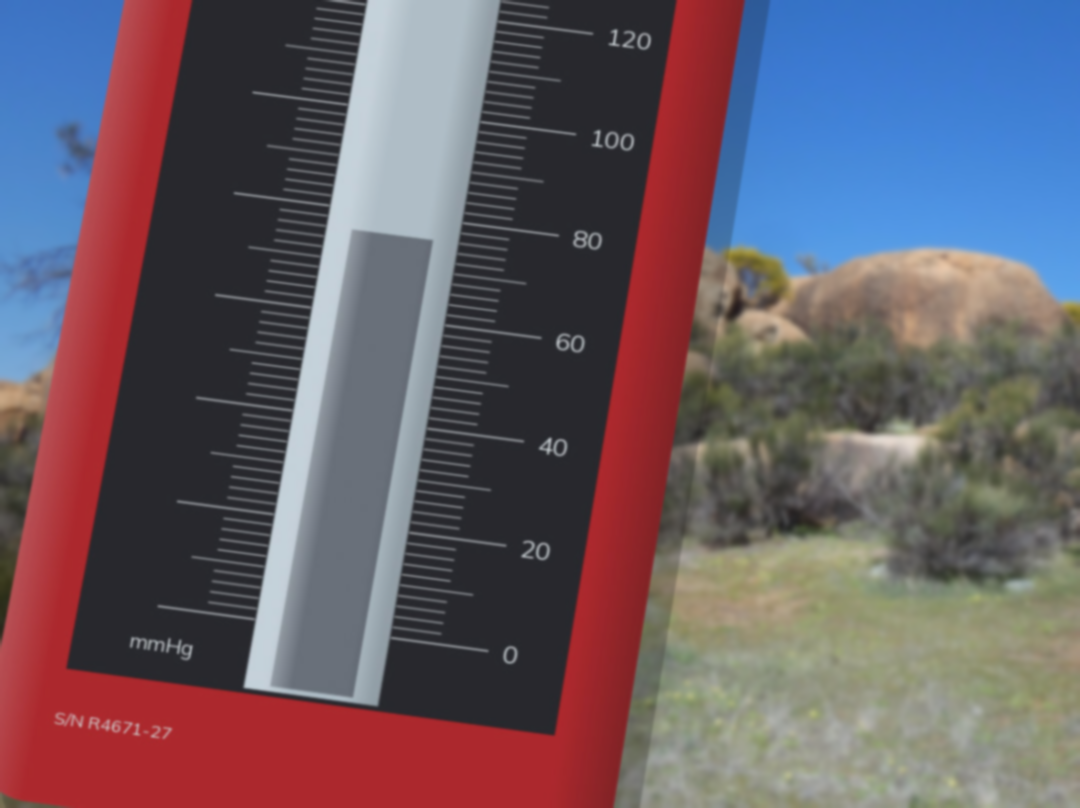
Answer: 76 mmHg
